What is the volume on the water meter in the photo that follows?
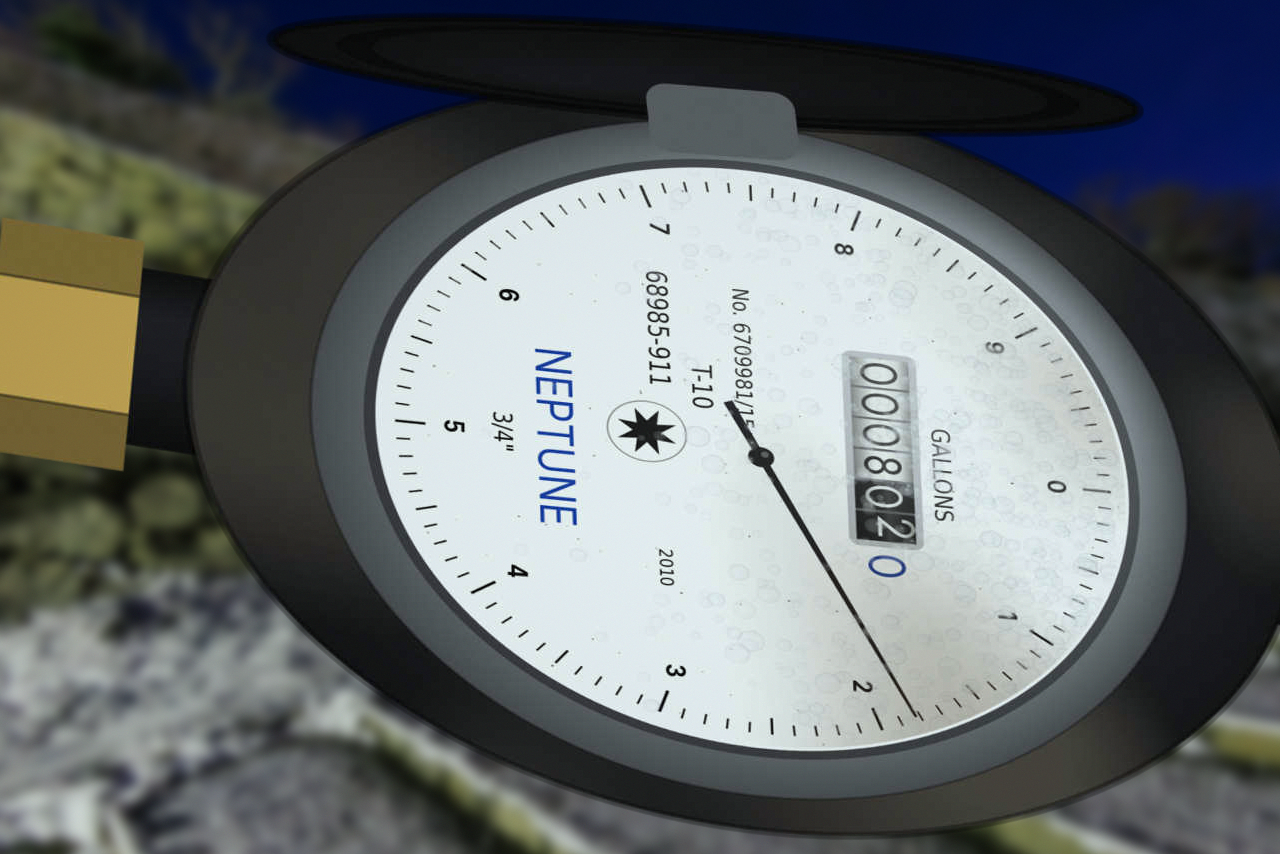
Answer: 8021.8 gal
